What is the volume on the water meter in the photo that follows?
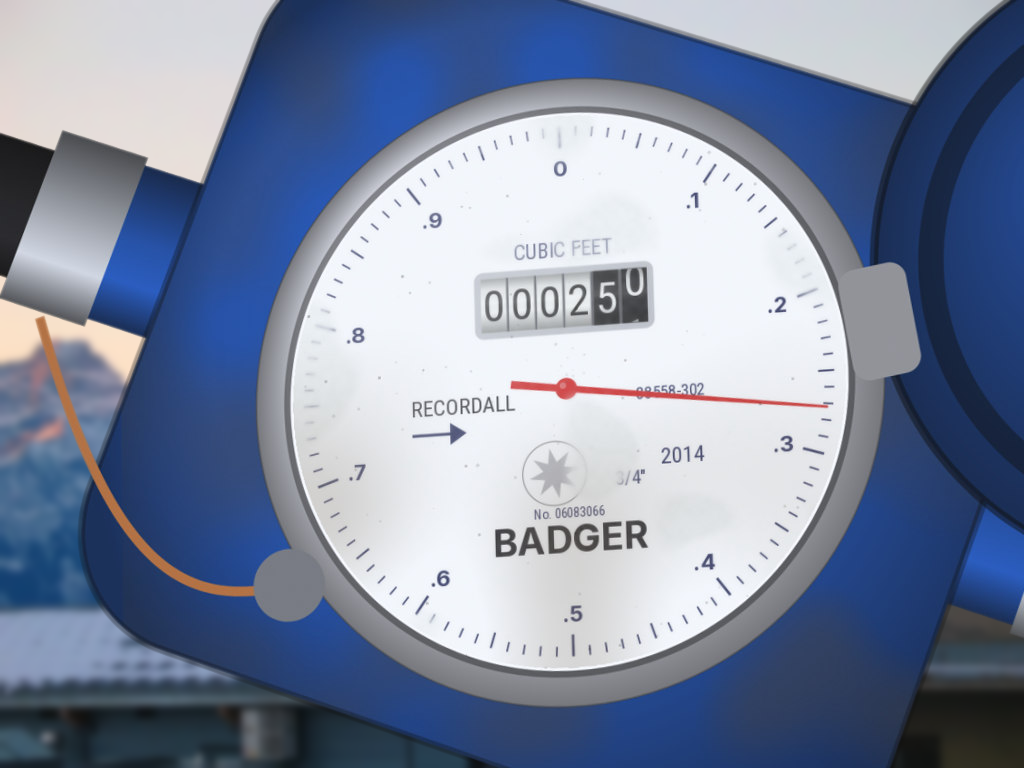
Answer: 250.27 ft³
